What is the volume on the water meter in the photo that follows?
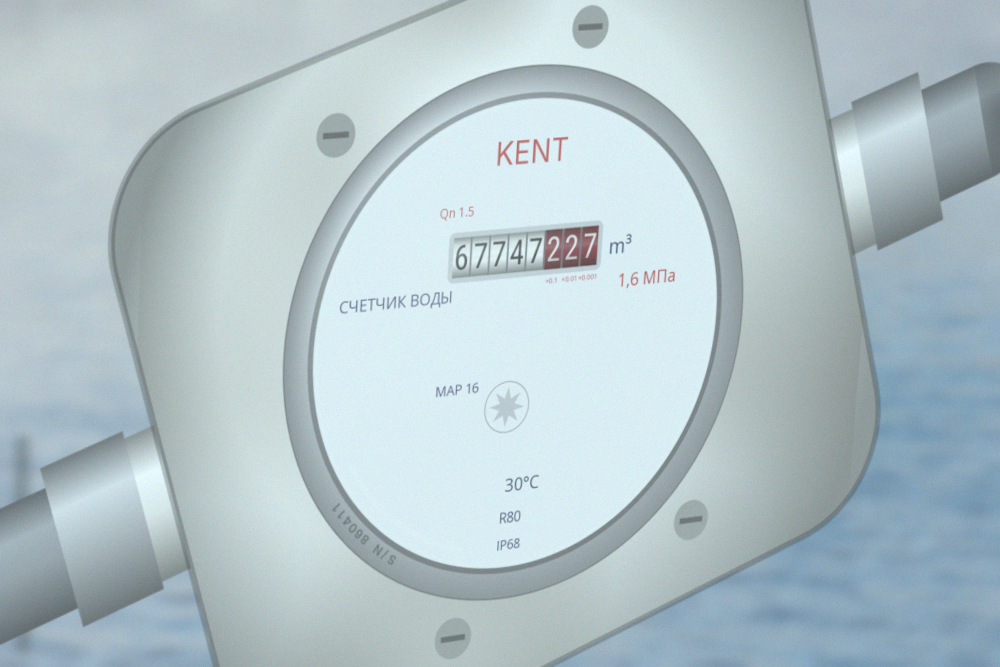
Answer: 67747.227 m³
